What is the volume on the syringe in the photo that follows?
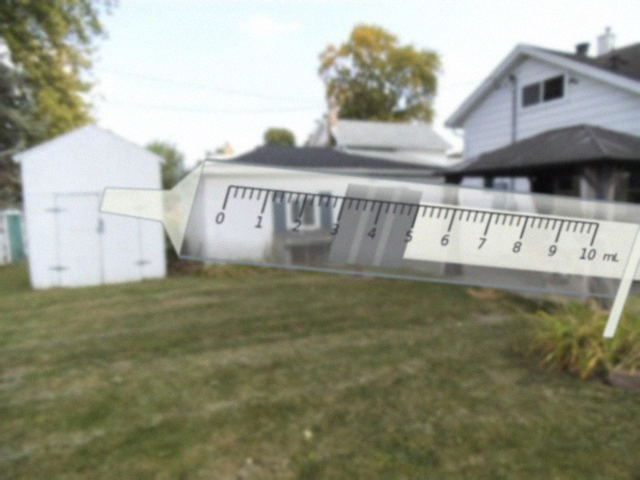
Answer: 3 mL
